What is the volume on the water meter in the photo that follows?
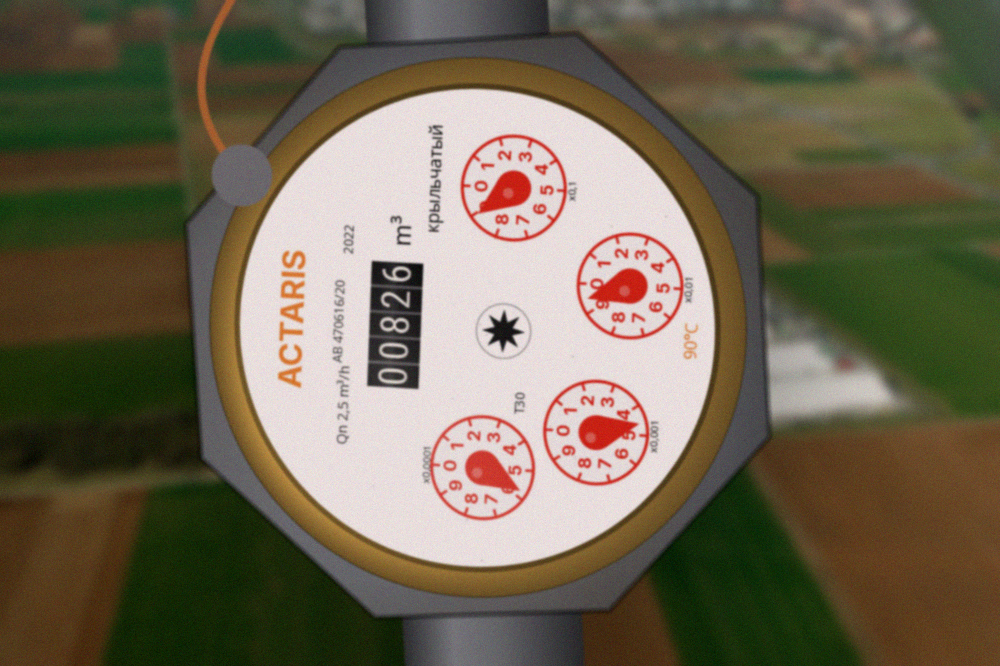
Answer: 826.8945 m³
